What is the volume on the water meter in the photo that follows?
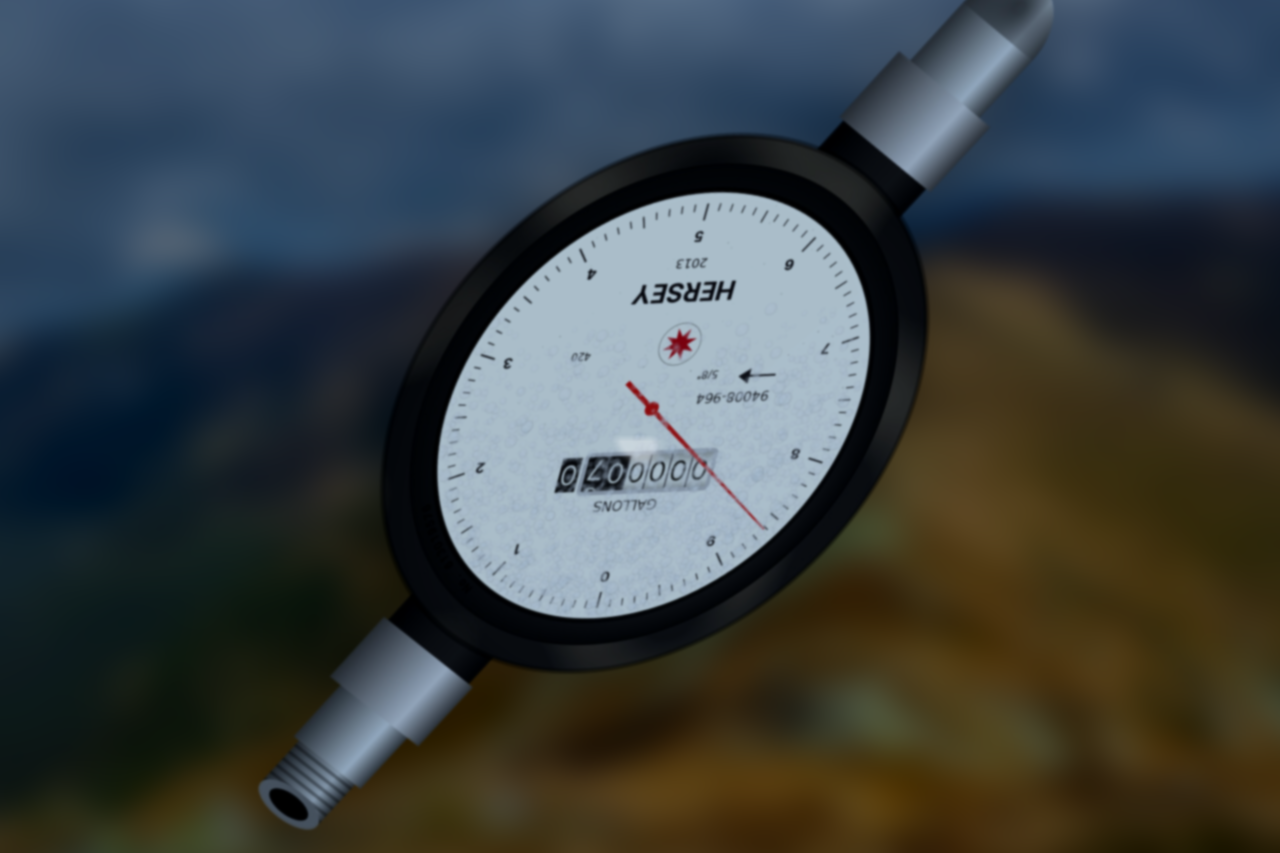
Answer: 68.6 gal
